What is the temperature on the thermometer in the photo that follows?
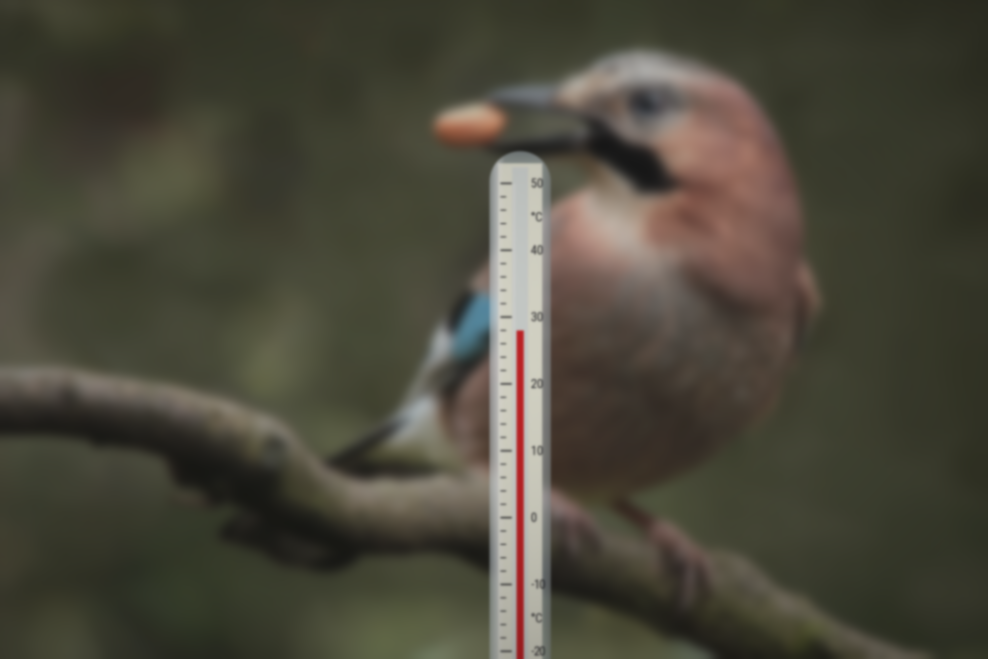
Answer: 28 °C
